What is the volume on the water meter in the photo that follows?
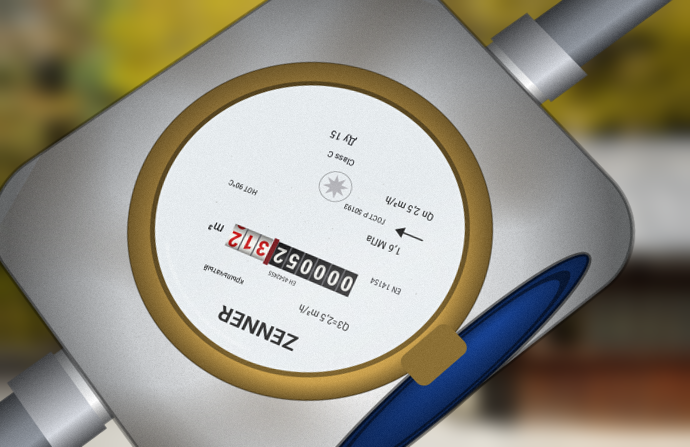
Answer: 52.312 m³
